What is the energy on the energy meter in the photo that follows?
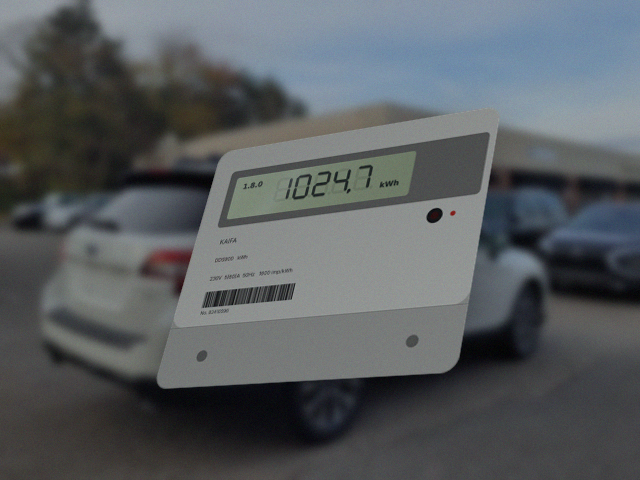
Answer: 1024.7 kWh
